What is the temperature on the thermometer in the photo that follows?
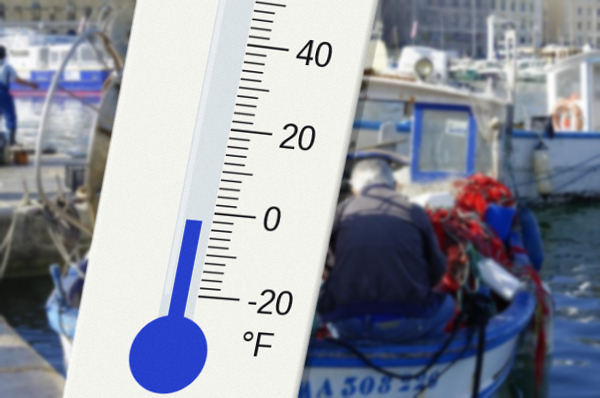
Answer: -2 °F
